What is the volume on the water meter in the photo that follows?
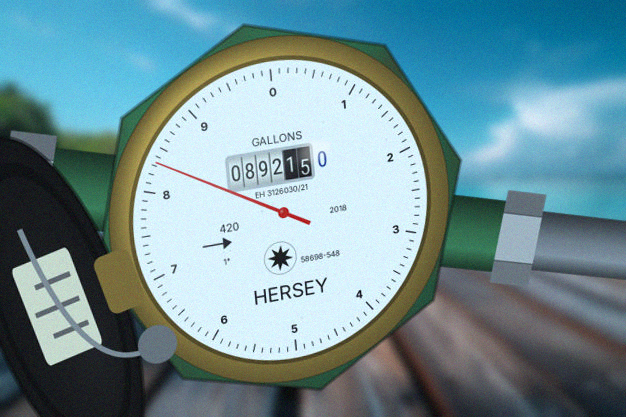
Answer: 892148.3 gal
